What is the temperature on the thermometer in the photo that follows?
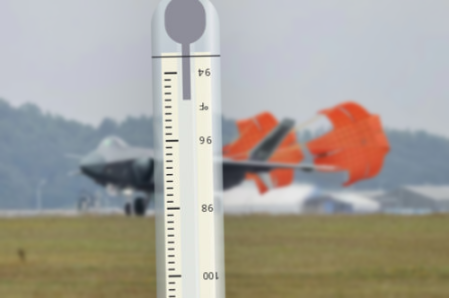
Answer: 94.8 °F
